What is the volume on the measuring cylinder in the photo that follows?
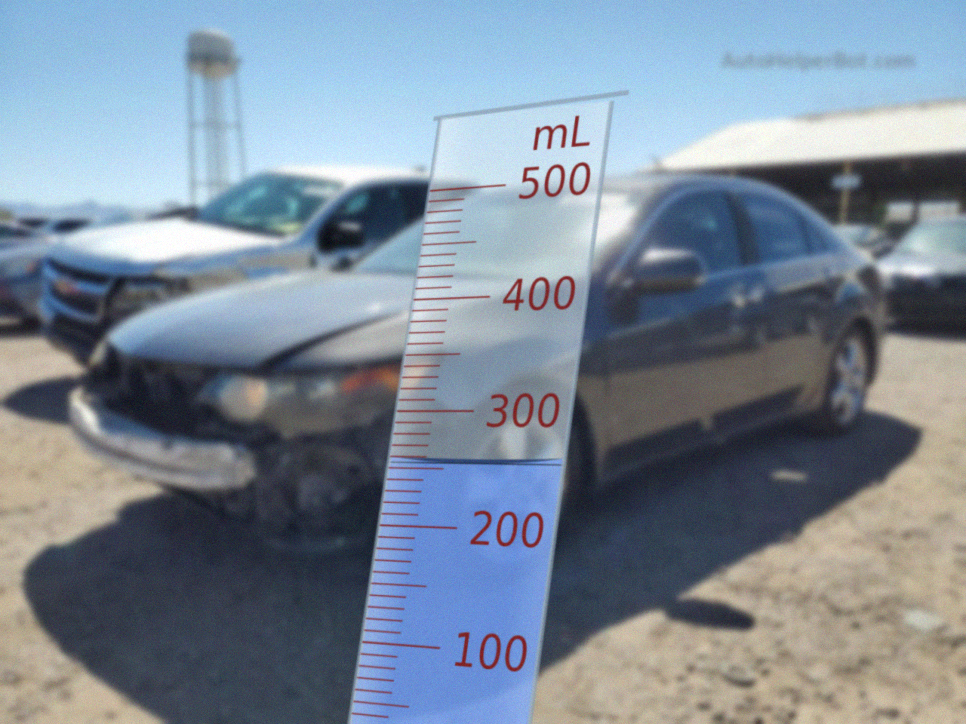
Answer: 255 mL
